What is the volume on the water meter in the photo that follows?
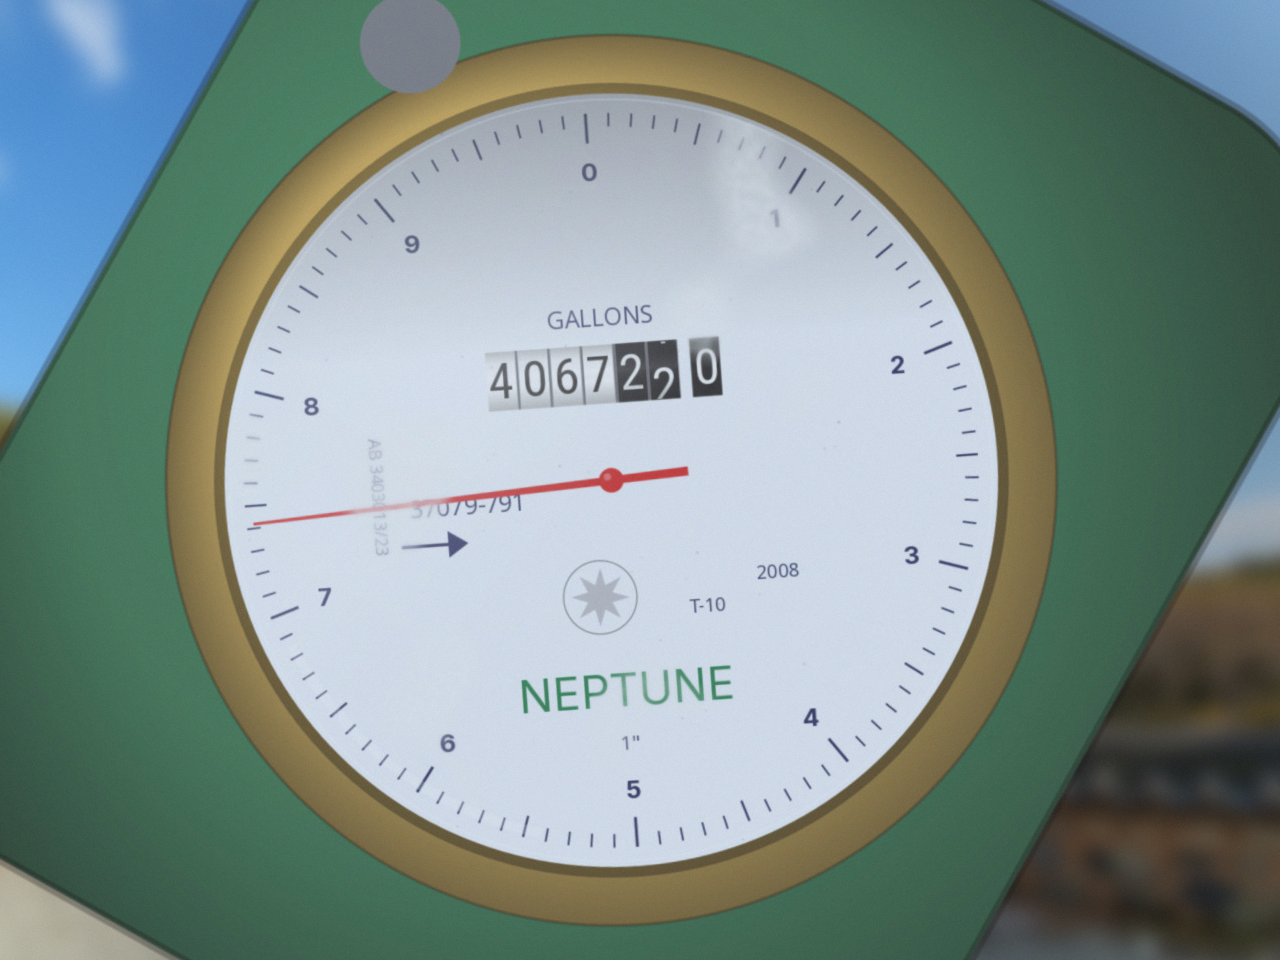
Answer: 4067217.4 gal
